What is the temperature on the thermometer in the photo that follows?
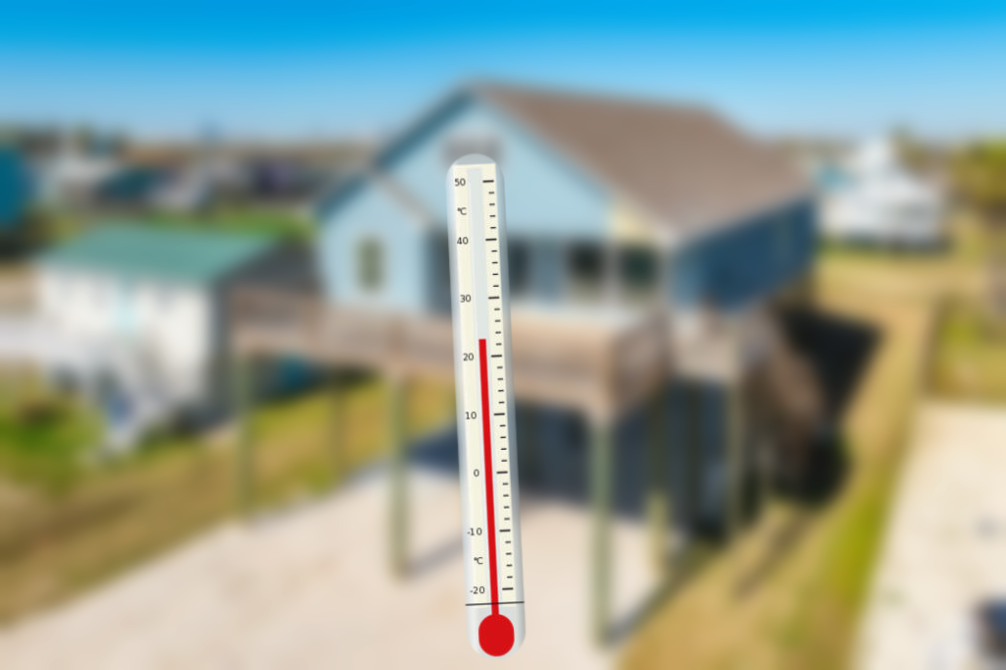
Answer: 23 °C
